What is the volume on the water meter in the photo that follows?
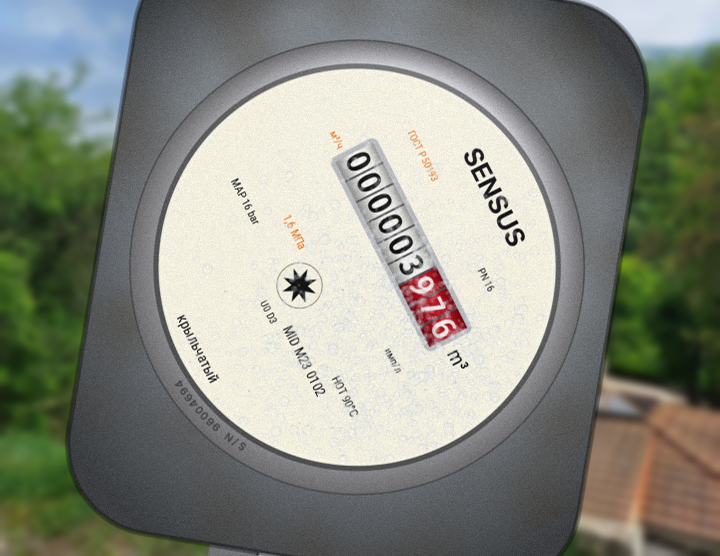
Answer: 3.976 m³
